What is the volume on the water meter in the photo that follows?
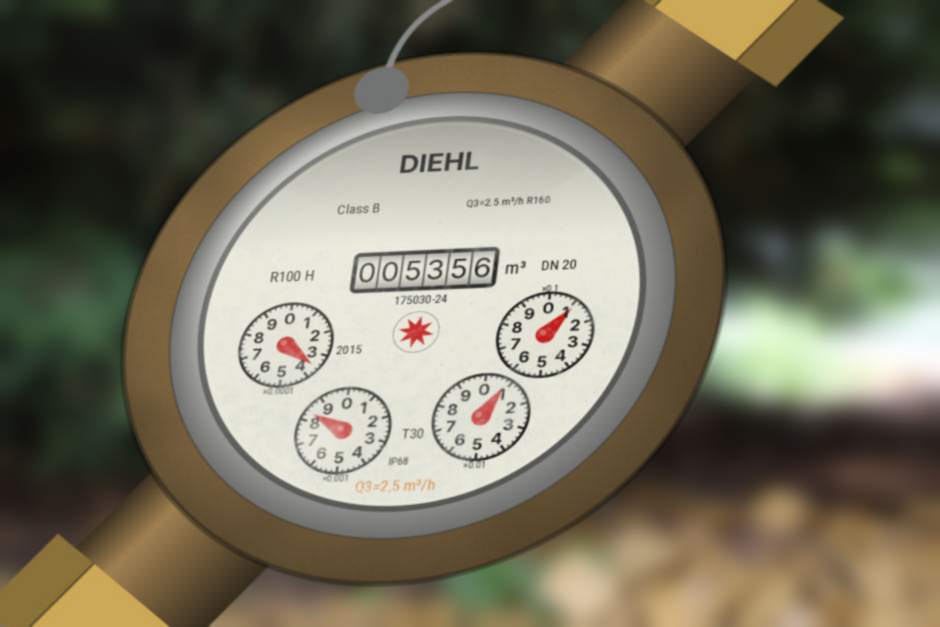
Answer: 5356.1083 m³
